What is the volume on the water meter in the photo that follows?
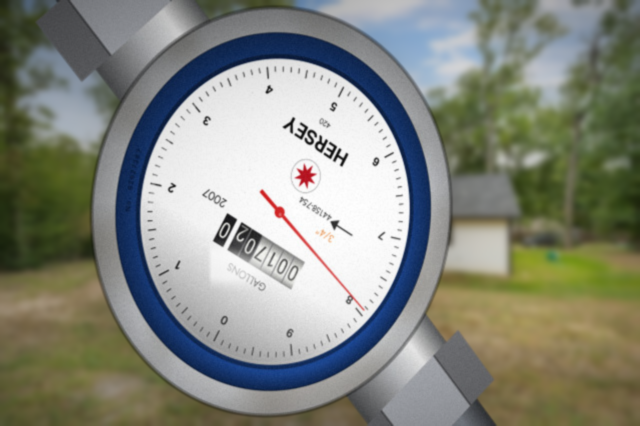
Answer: 17017.9 gal
